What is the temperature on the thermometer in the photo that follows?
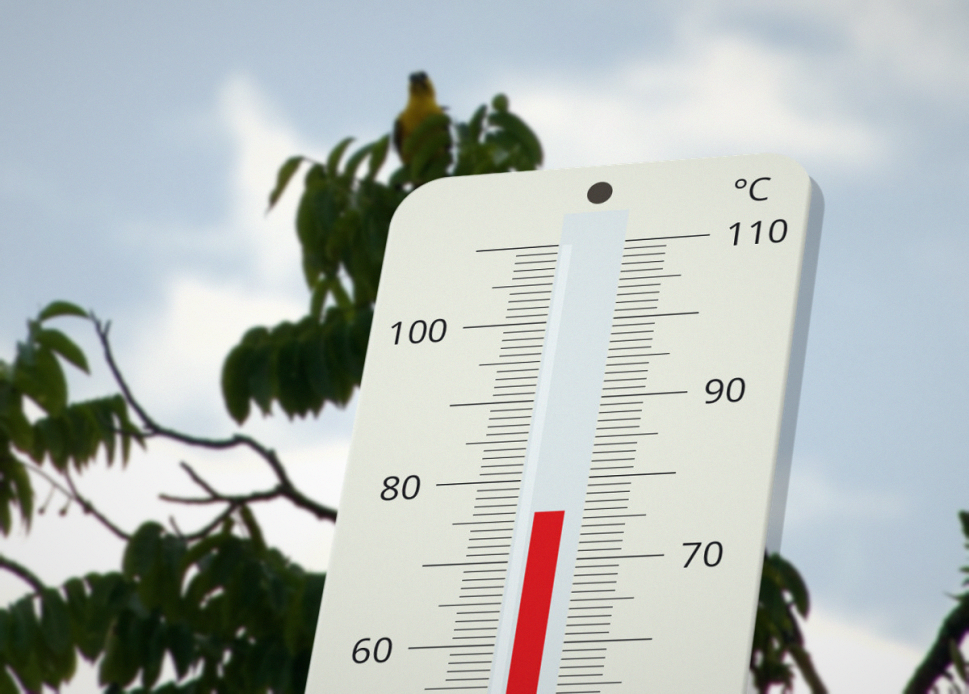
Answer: 76 °C
